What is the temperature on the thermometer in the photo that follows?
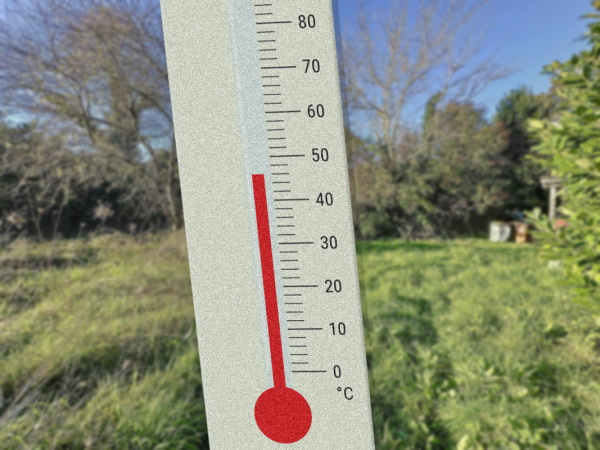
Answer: 46 °C
